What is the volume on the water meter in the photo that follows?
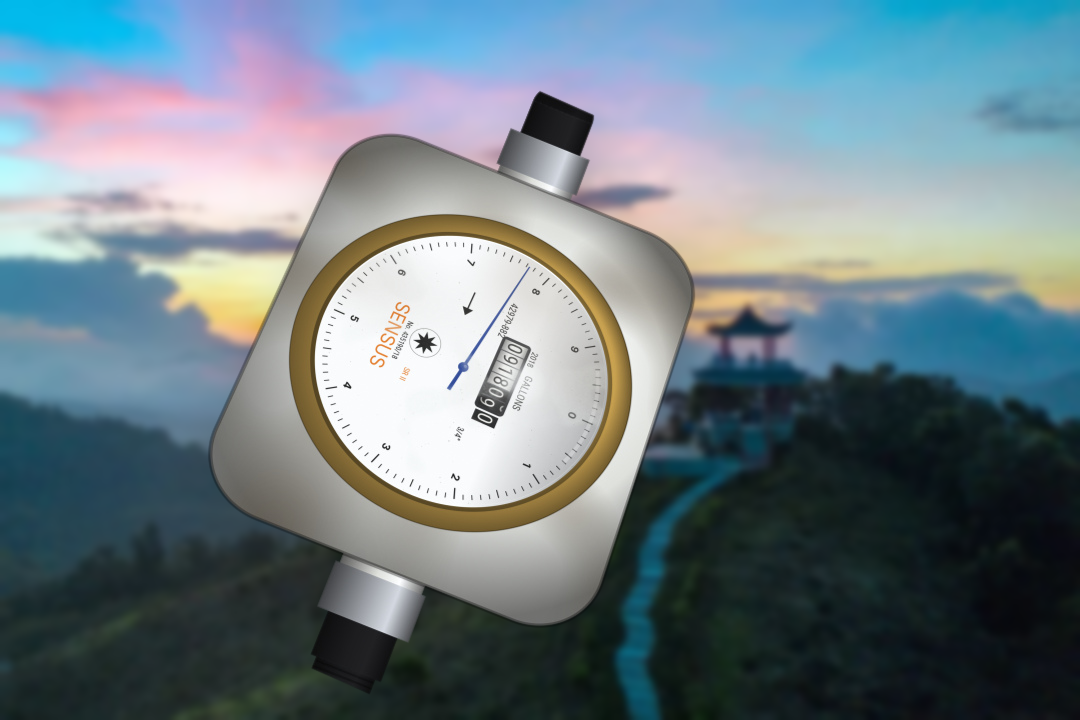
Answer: 918087.7 gal
